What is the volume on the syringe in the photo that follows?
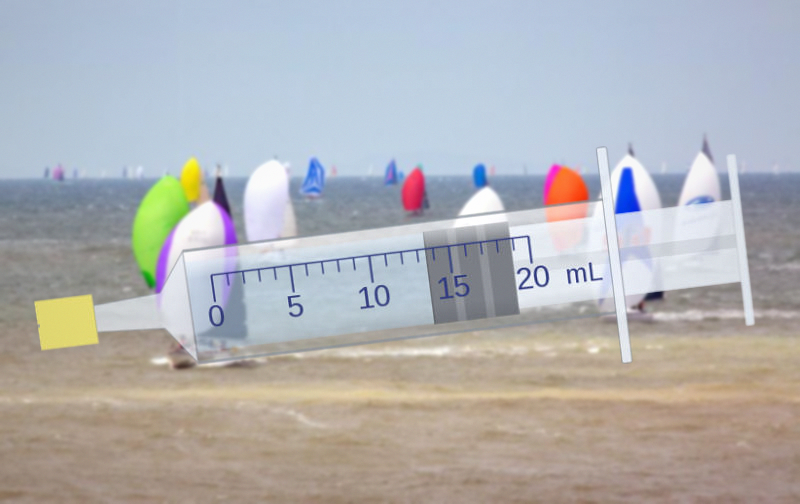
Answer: 13.5 mL
